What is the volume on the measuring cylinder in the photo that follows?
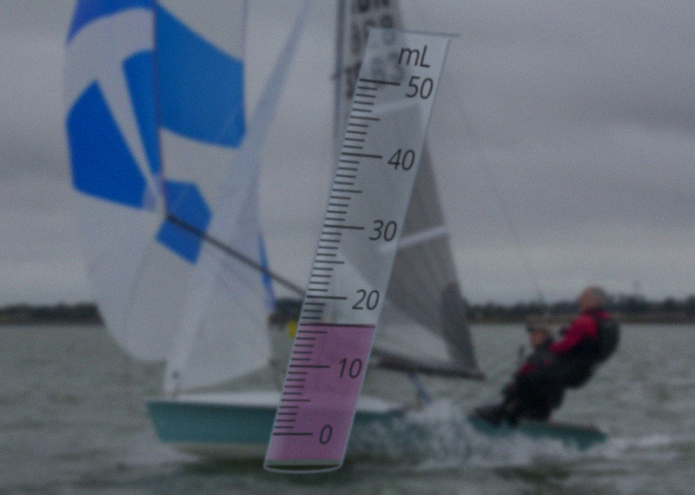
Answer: 16 mL
